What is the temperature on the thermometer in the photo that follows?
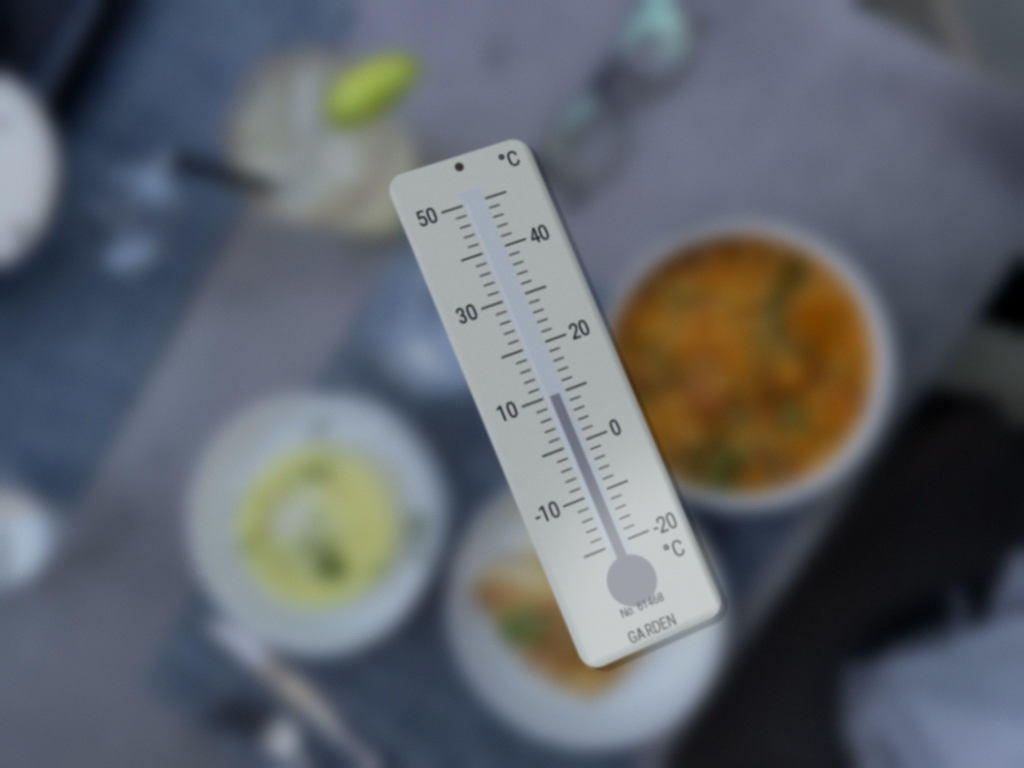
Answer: 10 °C
